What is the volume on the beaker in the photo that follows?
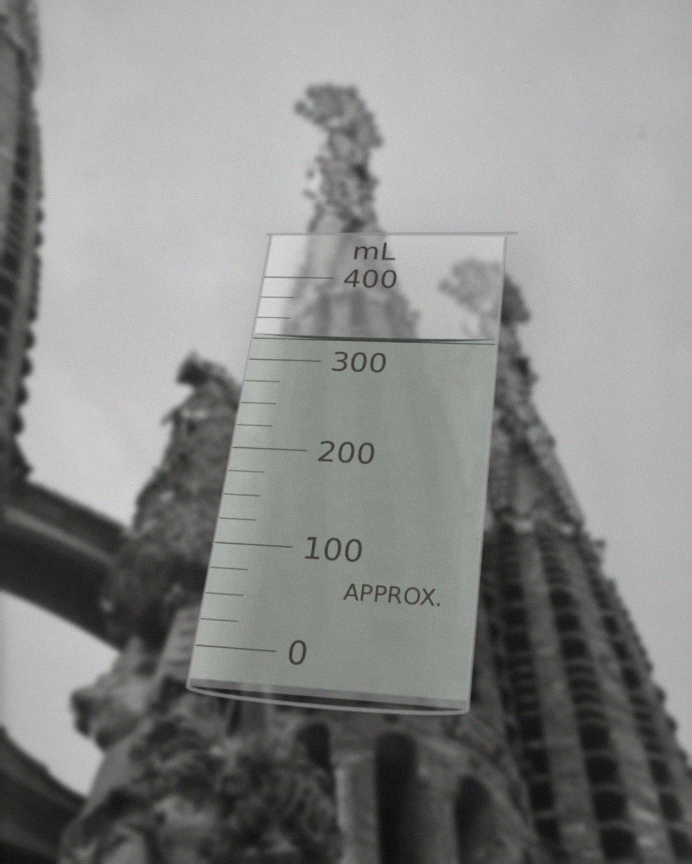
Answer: 325 mL
